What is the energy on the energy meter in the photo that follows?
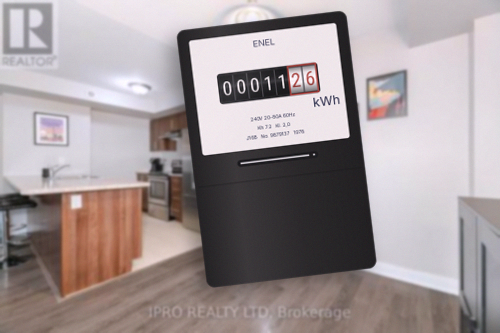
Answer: 11.26 kWh
